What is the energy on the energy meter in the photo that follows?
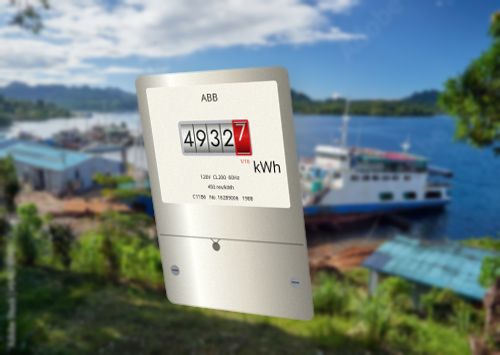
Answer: 4932.7 kWh
